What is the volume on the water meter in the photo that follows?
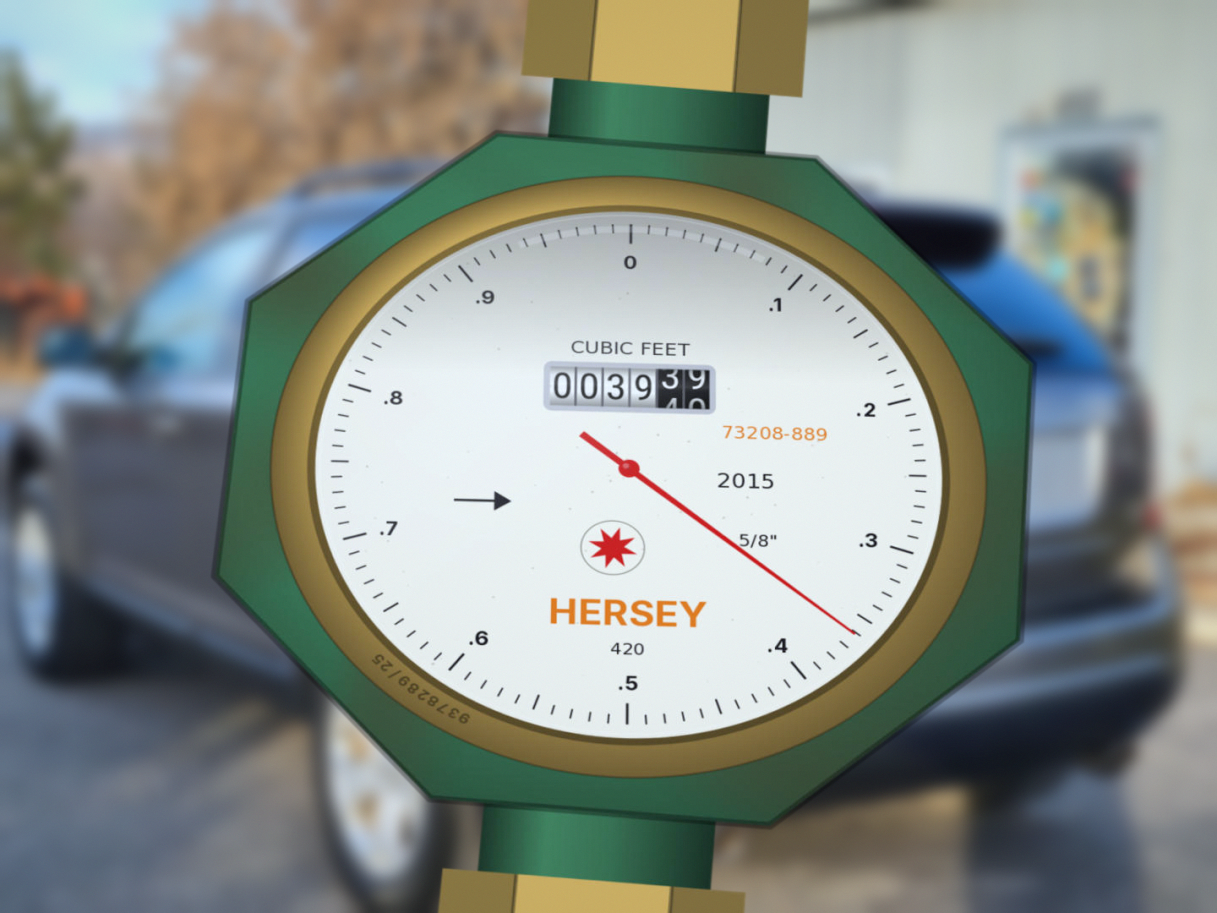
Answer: 3939.36 ft³
